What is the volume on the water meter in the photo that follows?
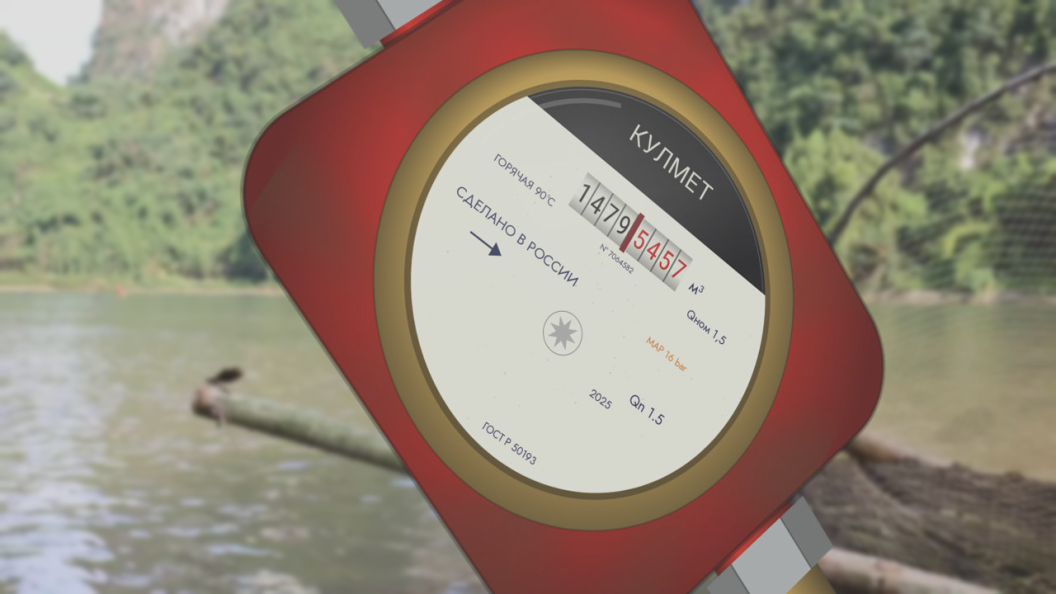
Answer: 1479.5457 m³
